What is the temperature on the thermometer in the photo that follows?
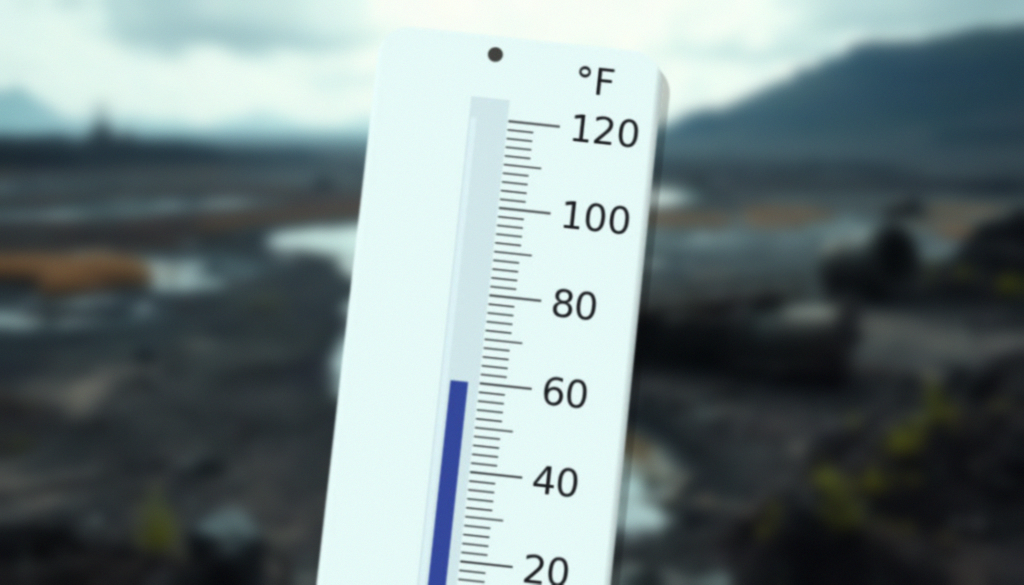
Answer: 60 °F
